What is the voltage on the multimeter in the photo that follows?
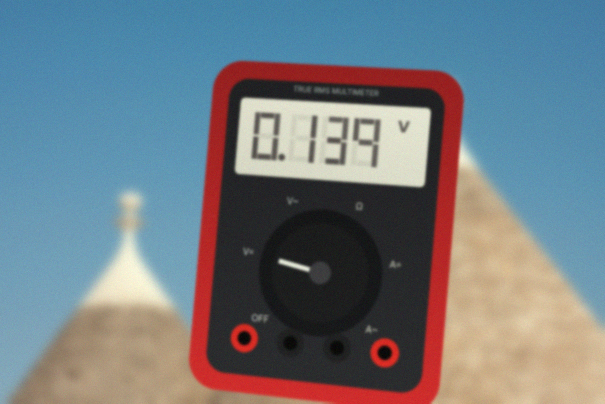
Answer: 0.139 V
